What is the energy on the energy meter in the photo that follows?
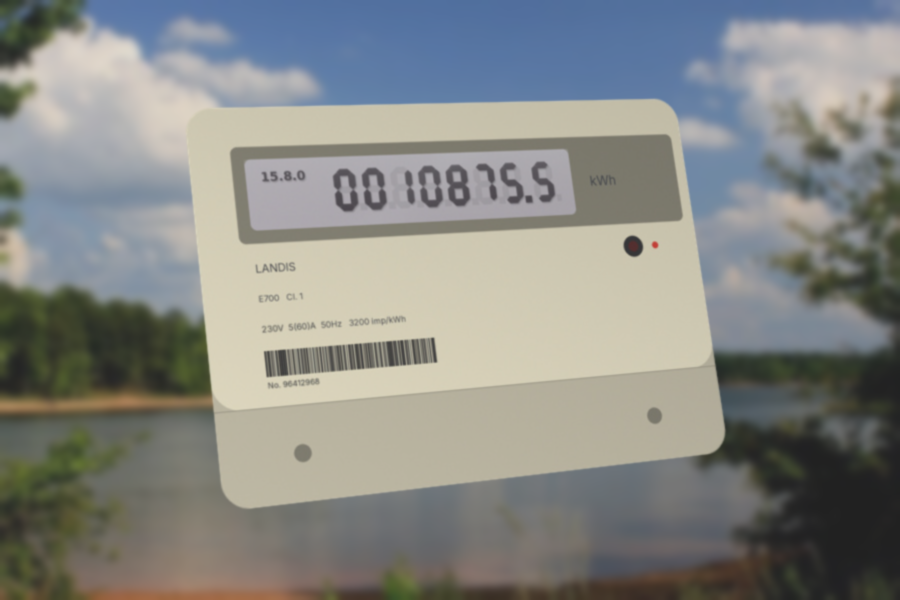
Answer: 10875.5 kWh
